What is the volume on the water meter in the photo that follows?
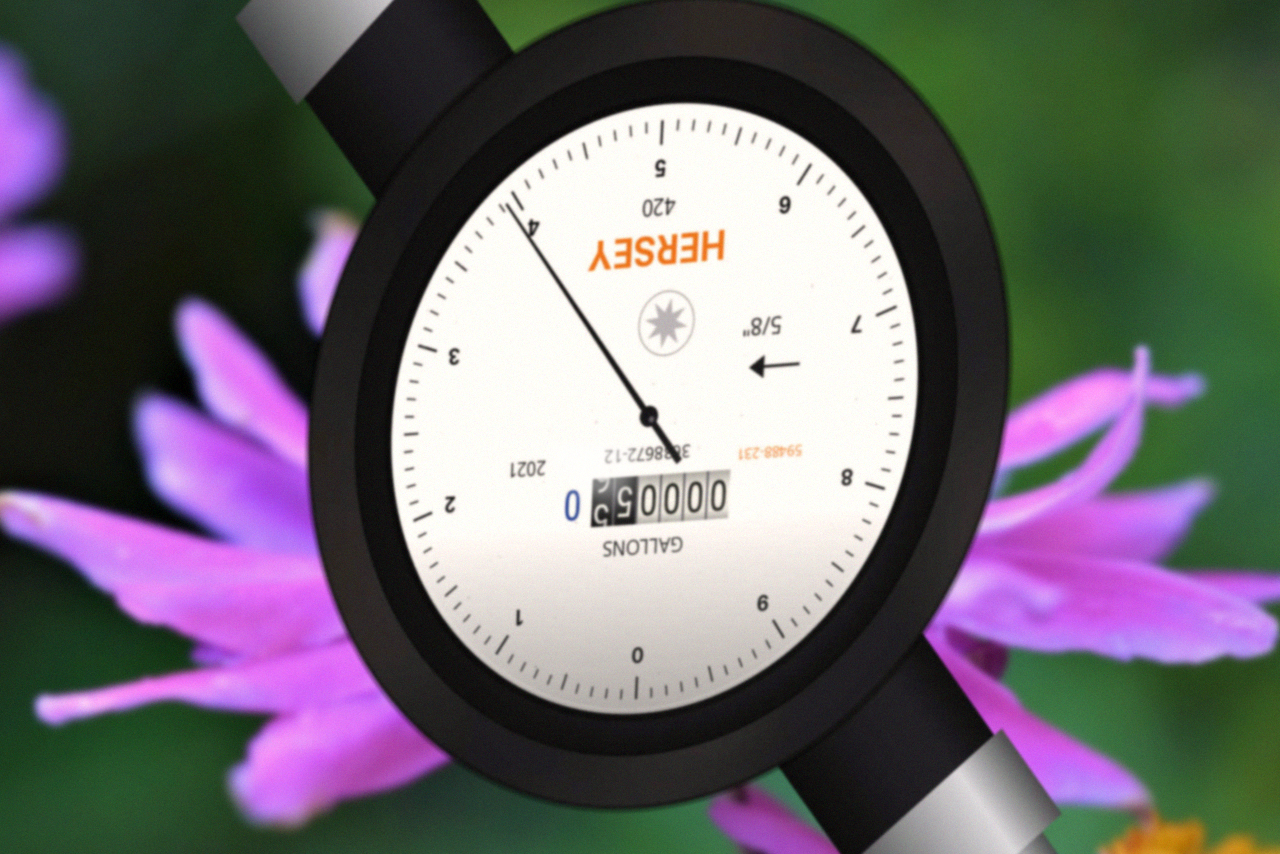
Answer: 553.9 gal
